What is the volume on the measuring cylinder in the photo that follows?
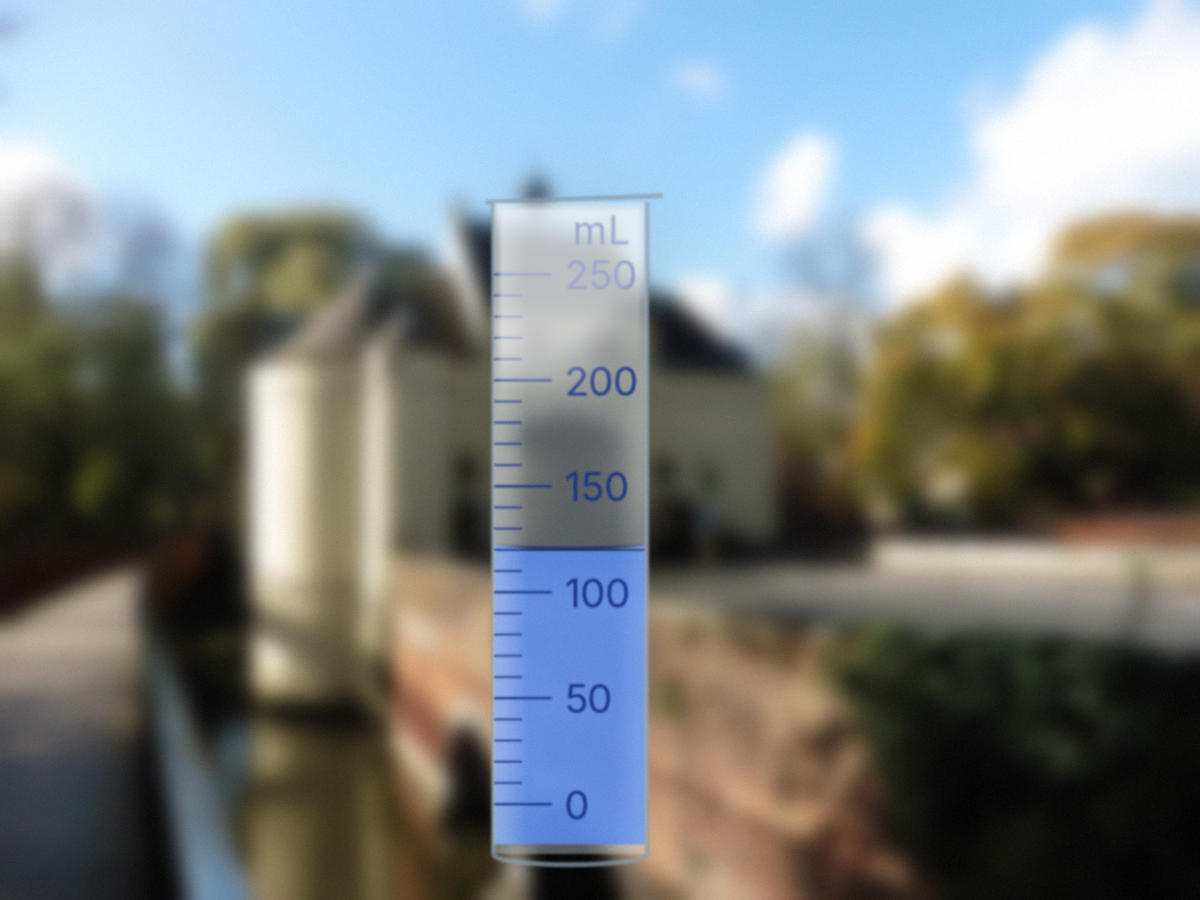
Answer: 120 mL
